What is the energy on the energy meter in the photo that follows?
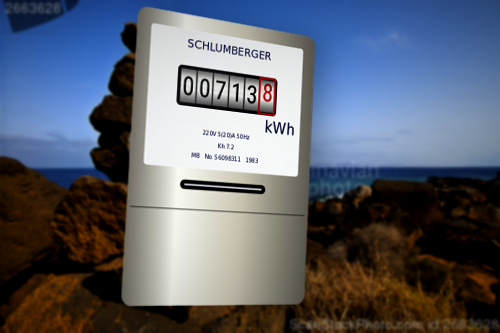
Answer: 713.8 kWh
